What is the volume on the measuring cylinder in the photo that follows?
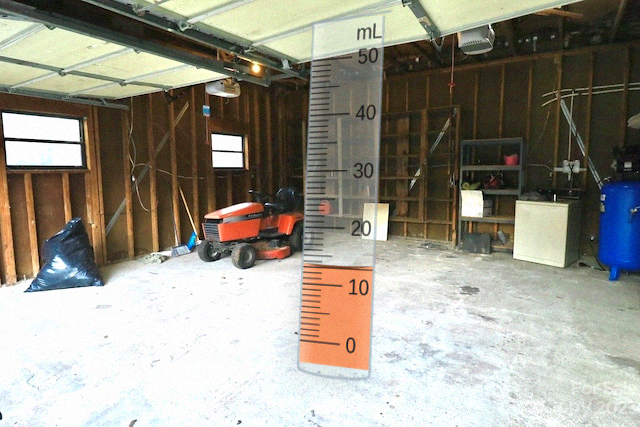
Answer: 13 mL
